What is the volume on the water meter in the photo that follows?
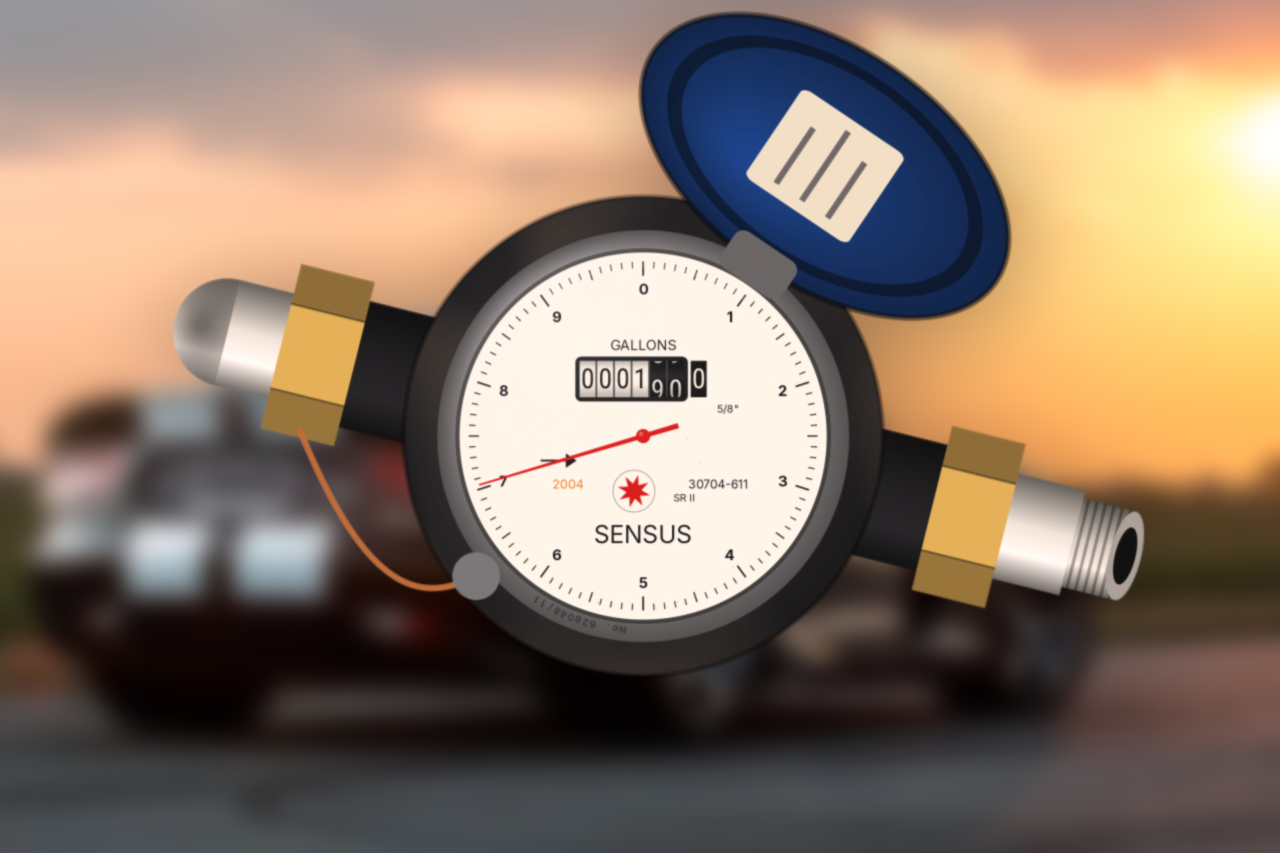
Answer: 1897.0 gal
